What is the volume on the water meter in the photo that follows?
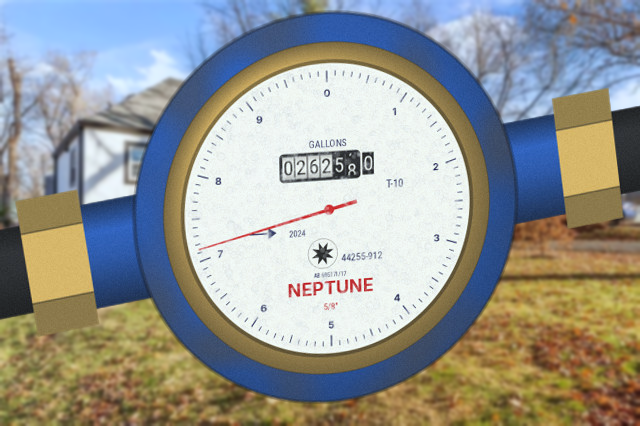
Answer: 262577.1 gal
